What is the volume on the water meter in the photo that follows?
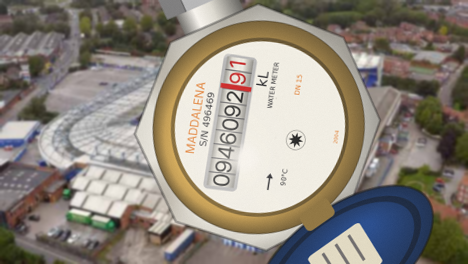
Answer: 946092.91 kL
